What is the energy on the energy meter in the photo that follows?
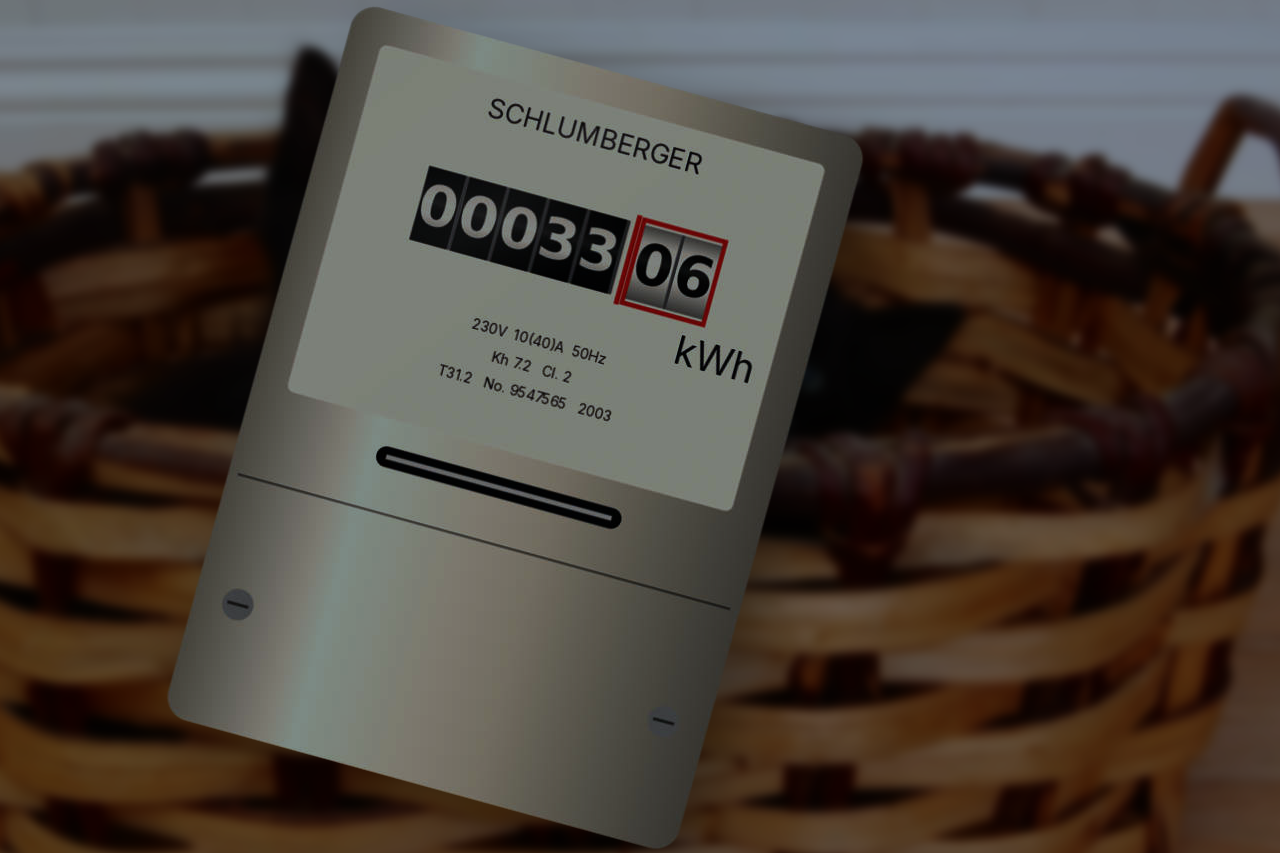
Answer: 33.06 kWh
